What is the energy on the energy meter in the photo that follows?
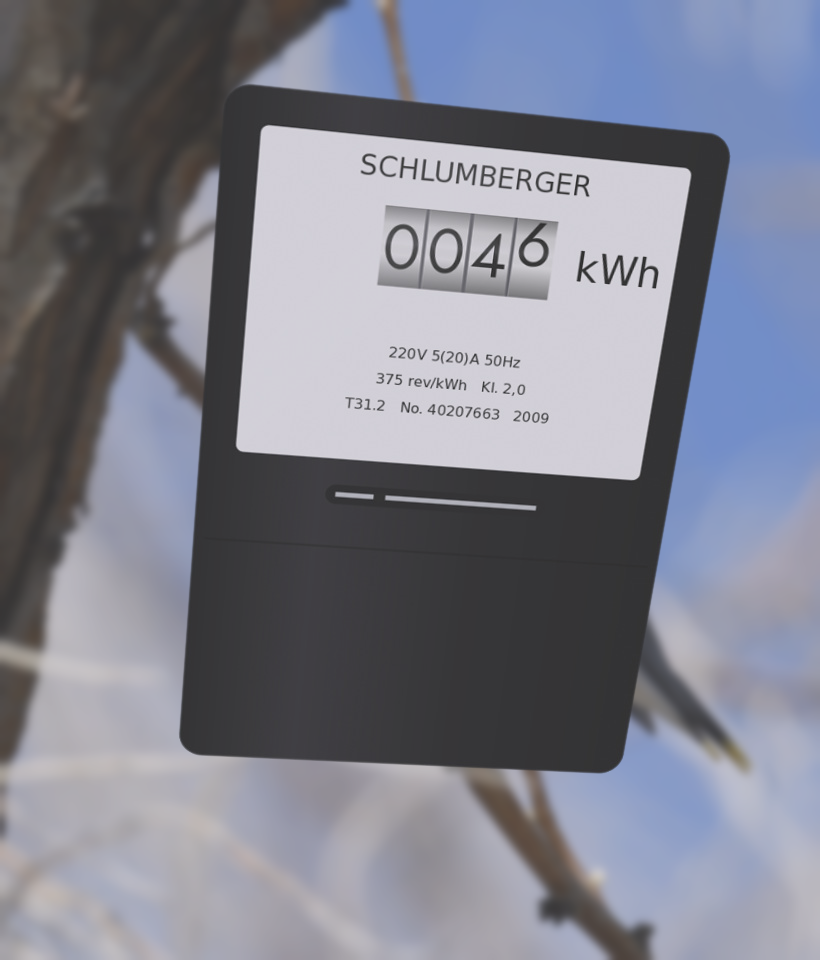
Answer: 46 kWh
